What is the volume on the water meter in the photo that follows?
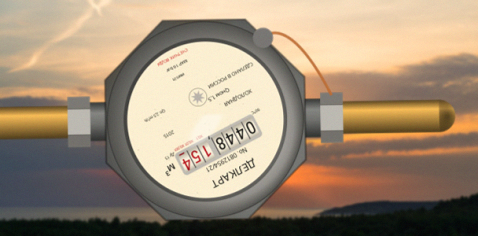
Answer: 448.154 m³
